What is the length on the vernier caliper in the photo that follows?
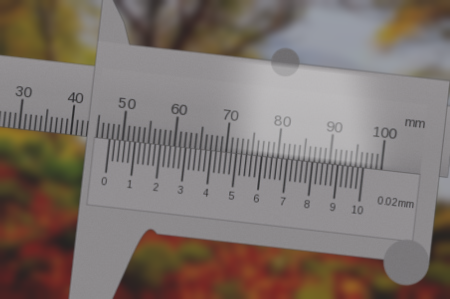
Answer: 47.5 mm
